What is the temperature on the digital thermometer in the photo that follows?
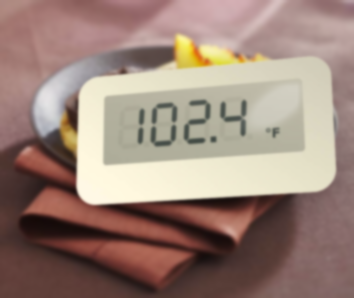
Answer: 102.4 °F
